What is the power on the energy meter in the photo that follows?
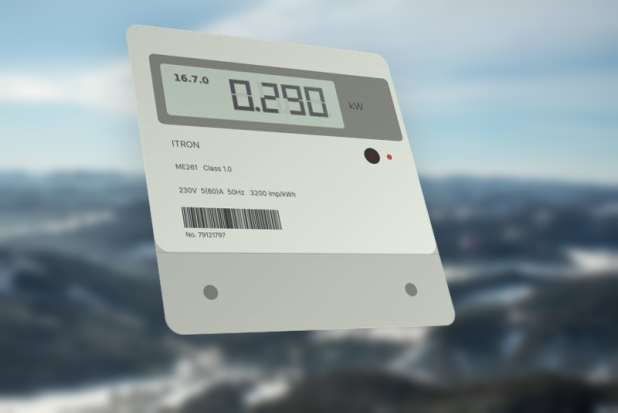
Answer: 0.290 kW
